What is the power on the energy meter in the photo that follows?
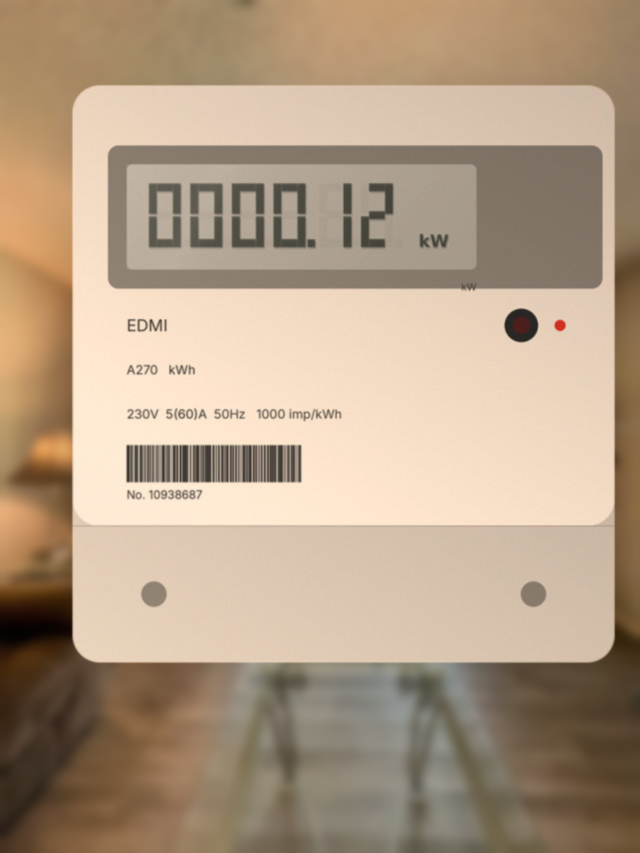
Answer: 0.12 kW
